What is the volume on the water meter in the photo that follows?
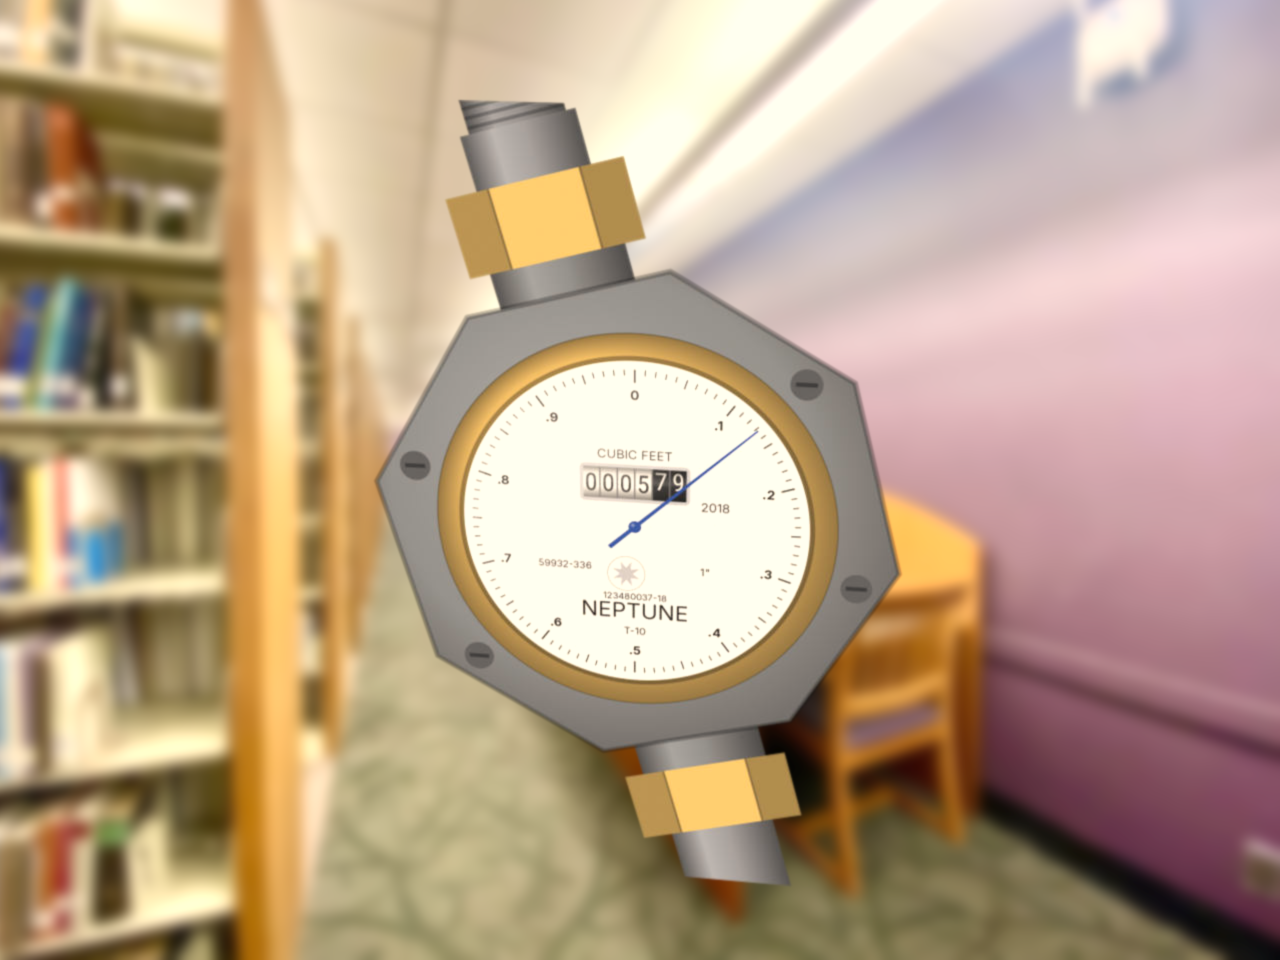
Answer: 579.13 ft³
